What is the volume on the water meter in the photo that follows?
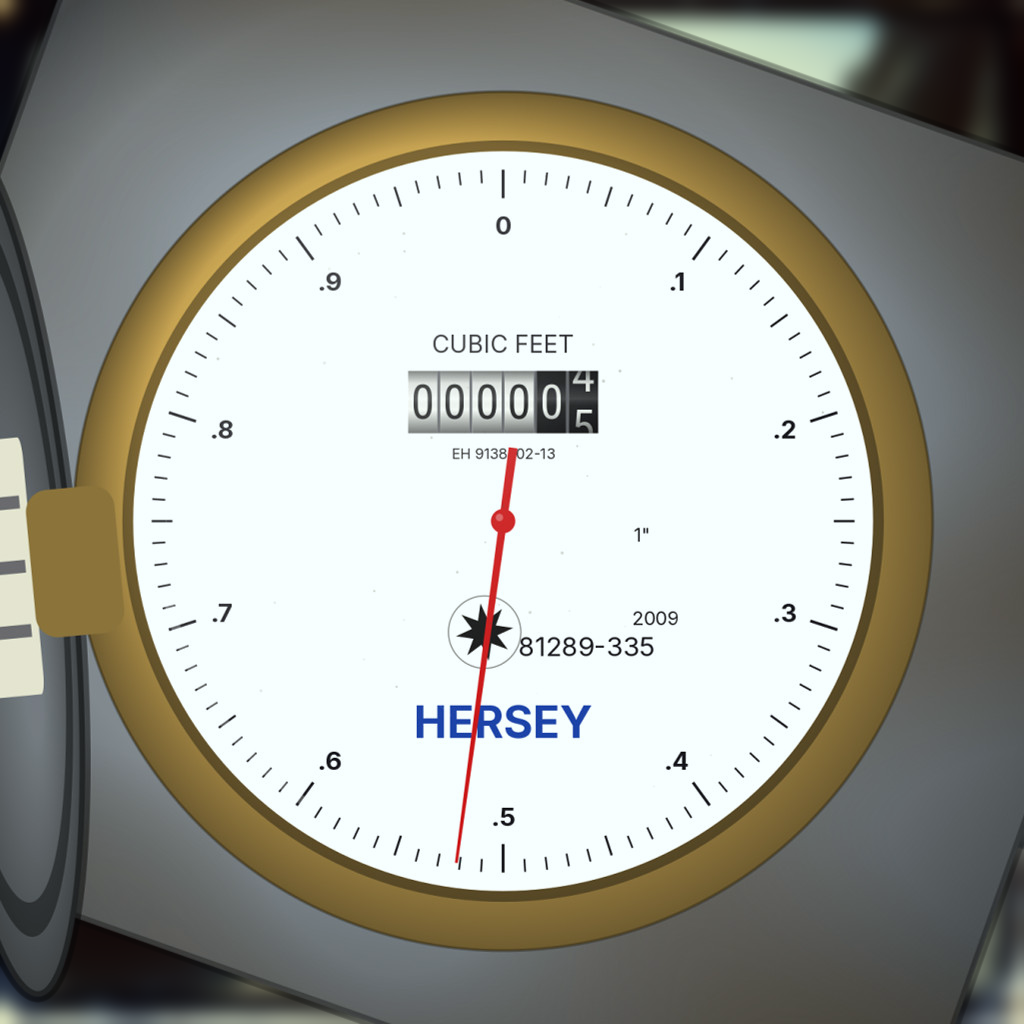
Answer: 4.52 ft³
